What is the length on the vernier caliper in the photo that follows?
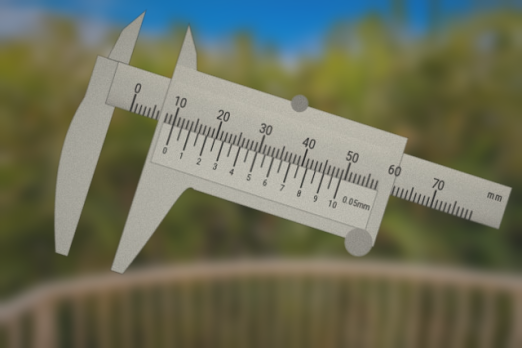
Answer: 10.0 mm
